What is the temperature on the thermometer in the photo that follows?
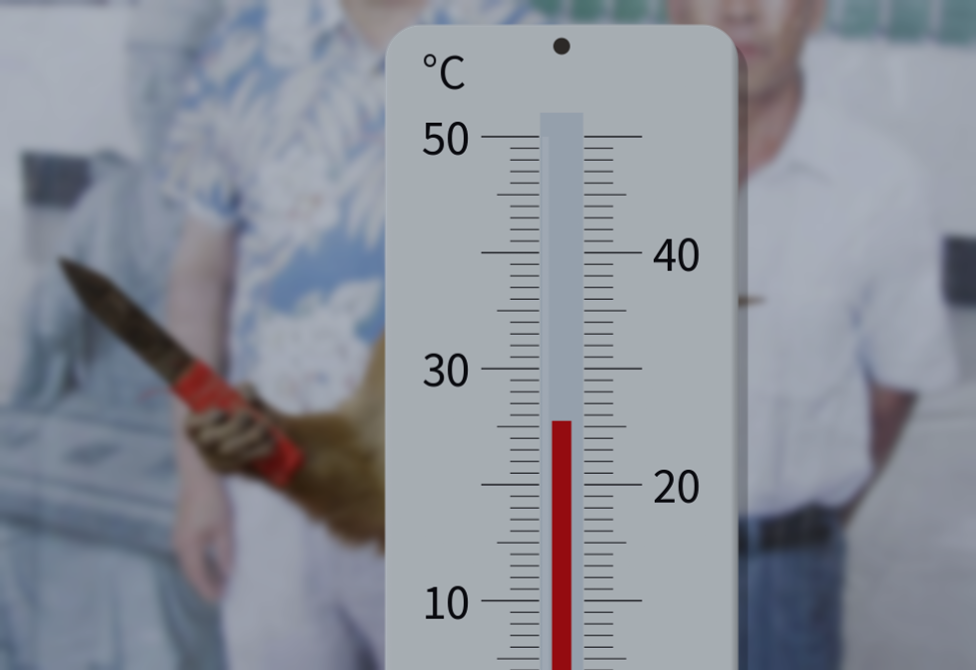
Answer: 25.5 °C
